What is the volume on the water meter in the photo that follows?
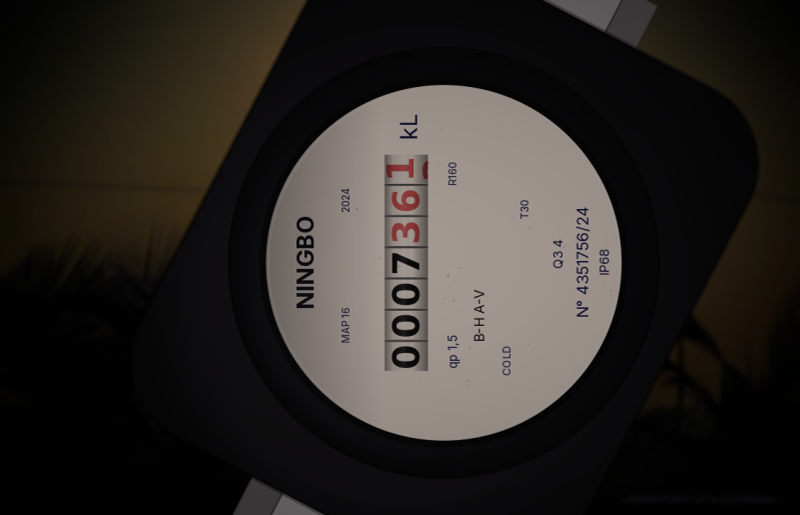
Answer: 7.361 kL
